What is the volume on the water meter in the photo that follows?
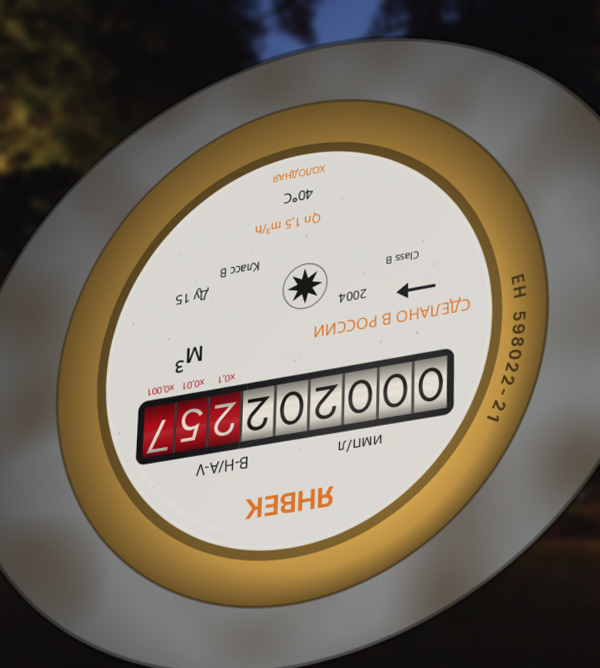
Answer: 202.257 m³
